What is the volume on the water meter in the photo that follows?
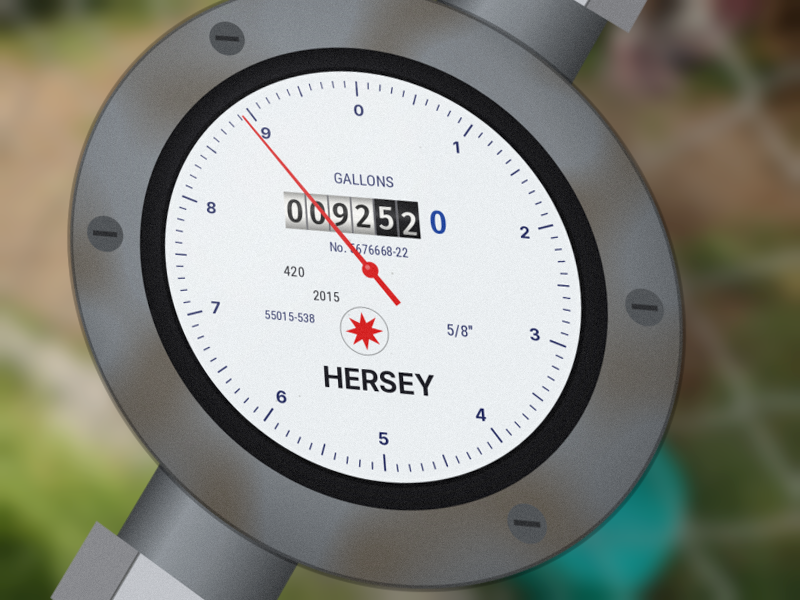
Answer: 92518.9 gal
